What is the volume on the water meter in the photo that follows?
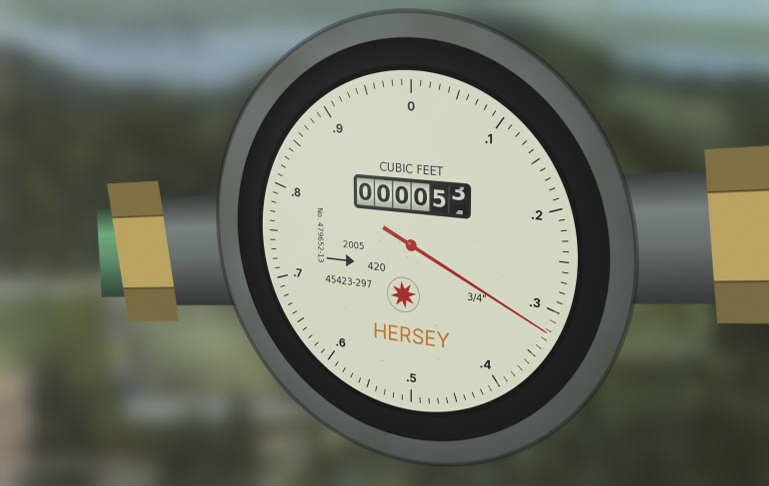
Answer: 53.32 ft³
